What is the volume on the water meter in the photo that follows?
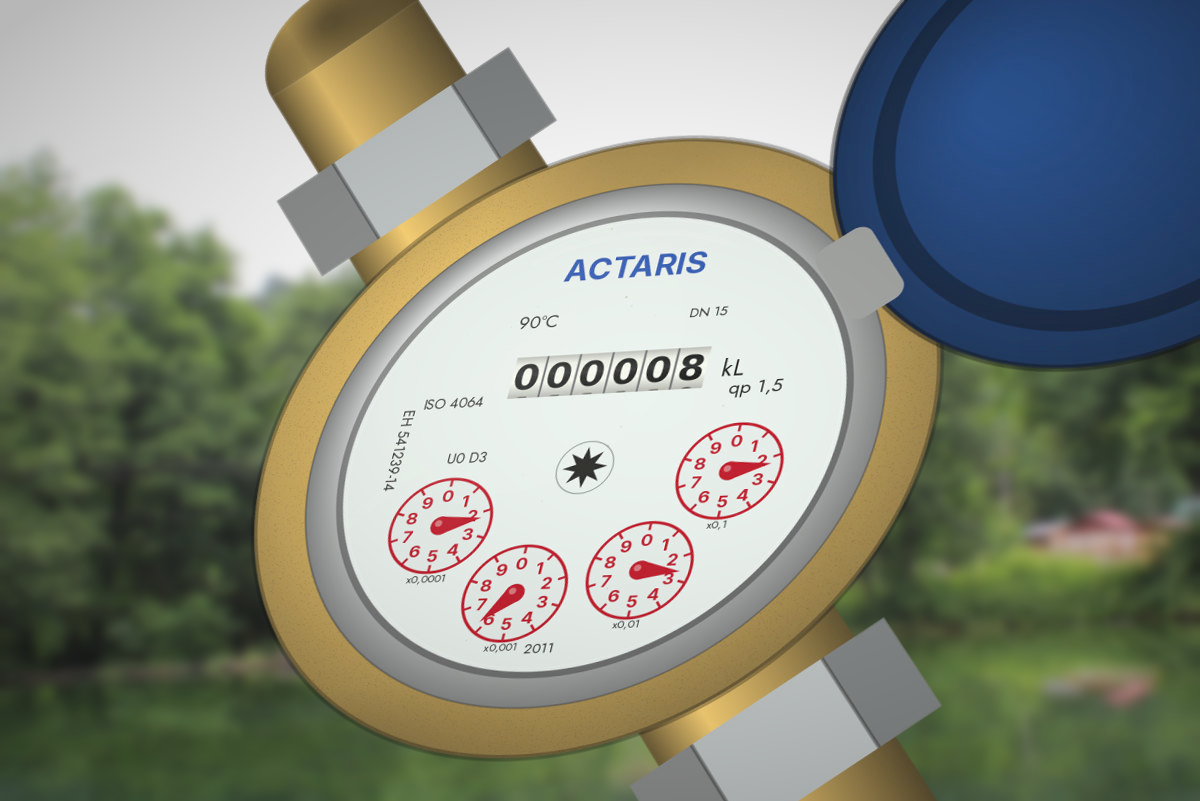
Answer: 8.2262 kL
